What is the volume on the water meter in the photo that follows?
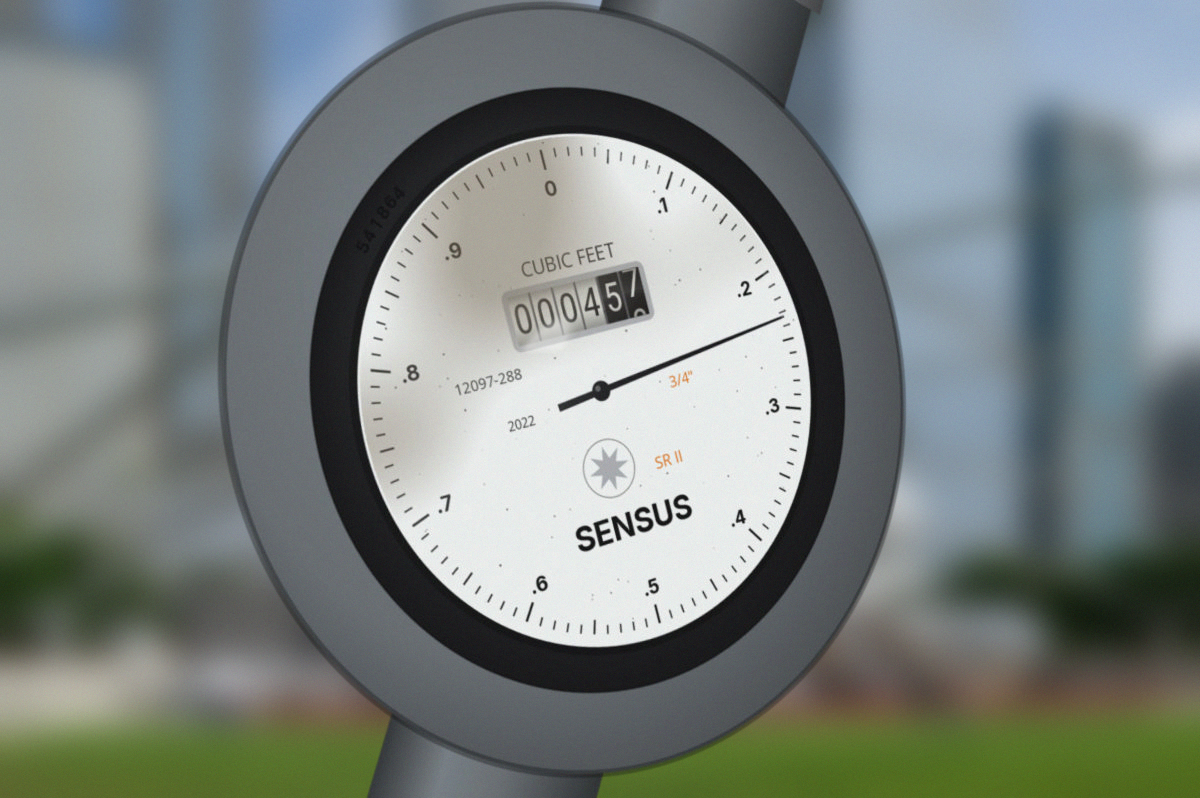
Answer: 457.23 ft³
